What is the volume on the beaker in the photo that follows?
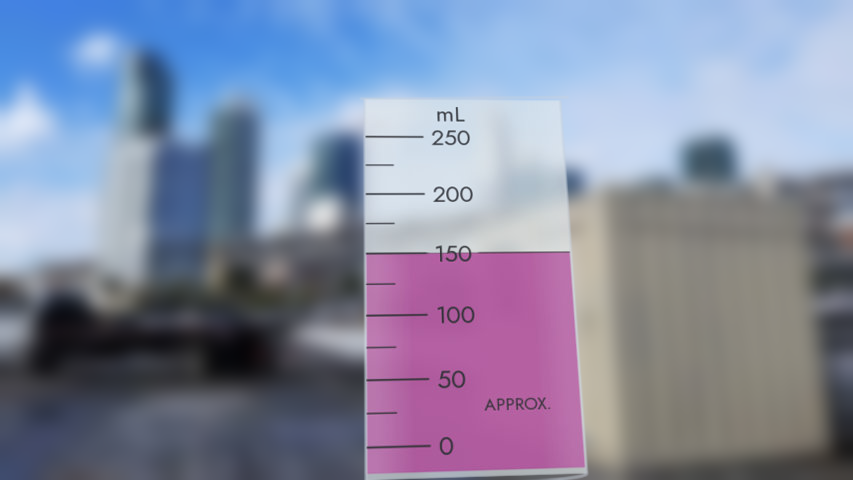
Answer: 150 mL
